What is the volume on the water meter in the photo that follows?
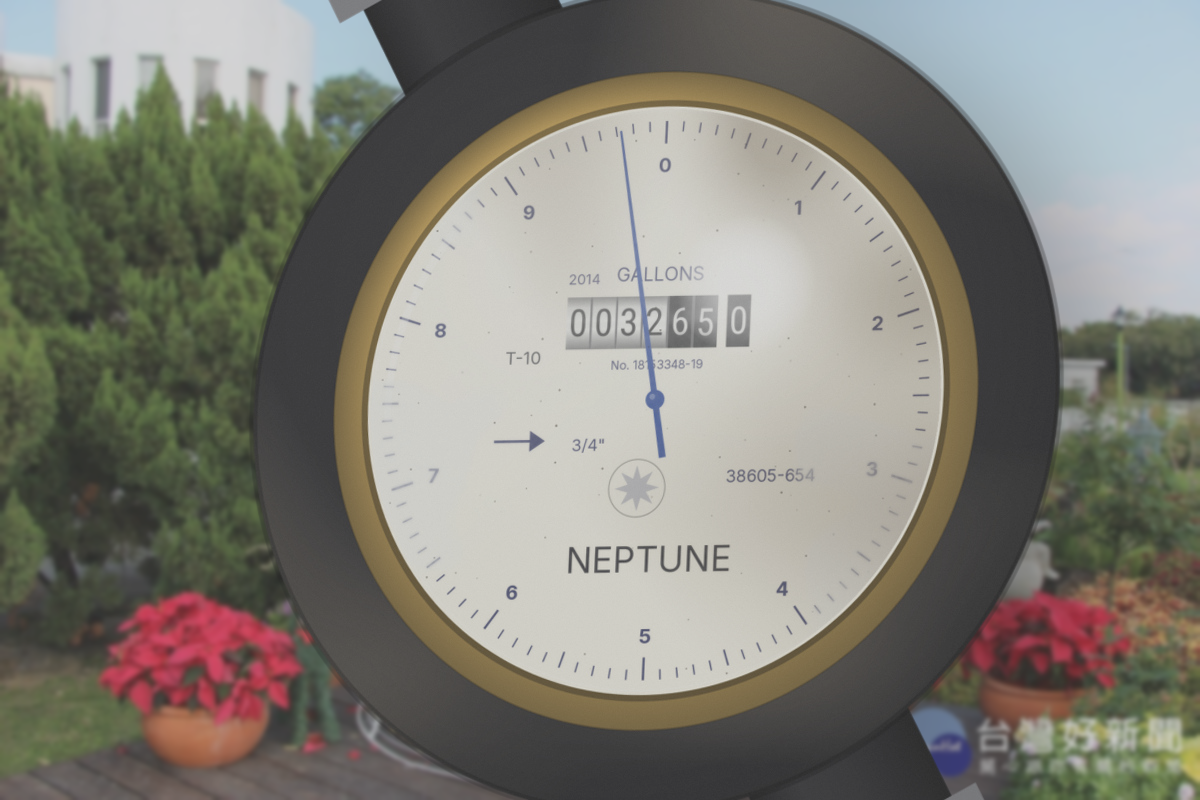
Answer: 32649.7 gal
